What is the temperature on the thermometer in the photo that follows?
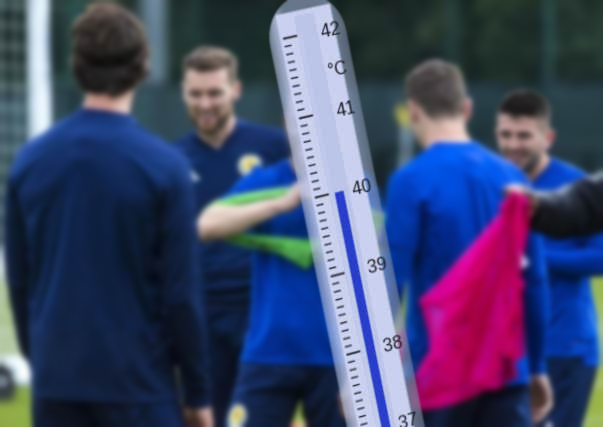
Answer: 40 °C
